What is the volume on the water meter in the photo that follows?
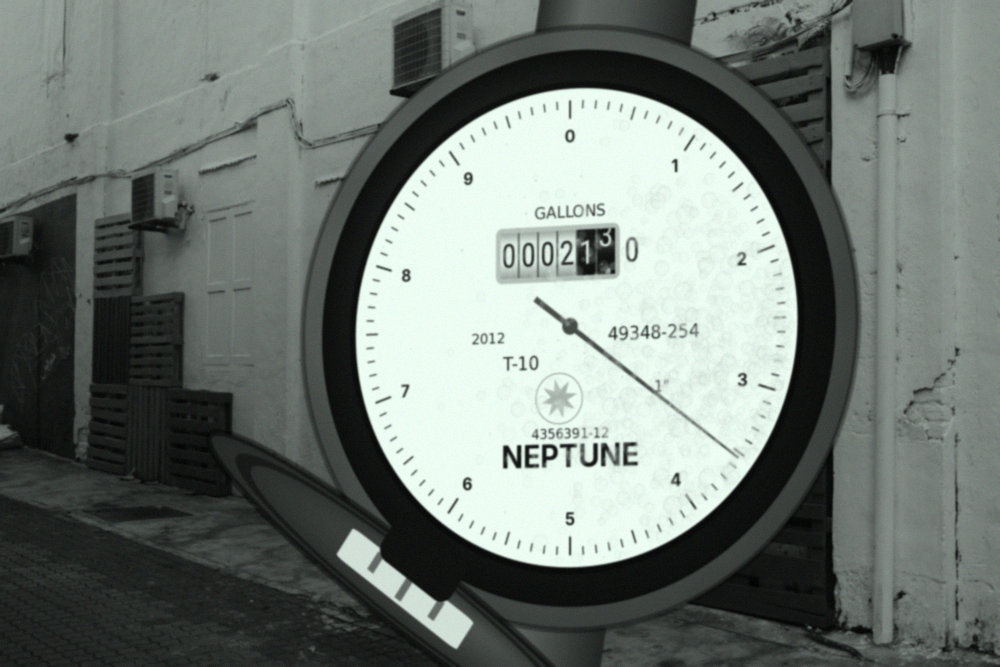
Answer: 2133.5 gal
